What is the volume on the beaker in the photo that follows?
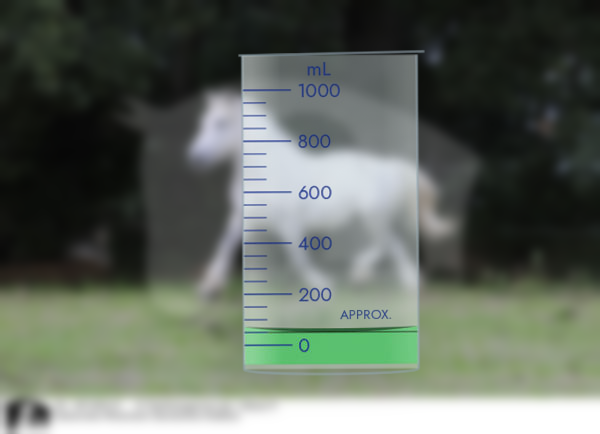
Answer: 50 mL
